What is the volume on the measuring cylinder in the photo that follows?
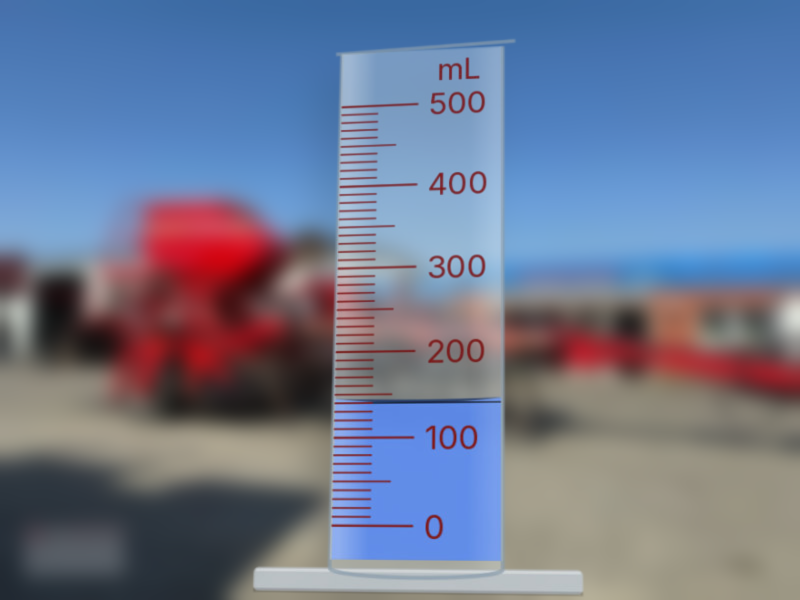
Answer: 140 mL
